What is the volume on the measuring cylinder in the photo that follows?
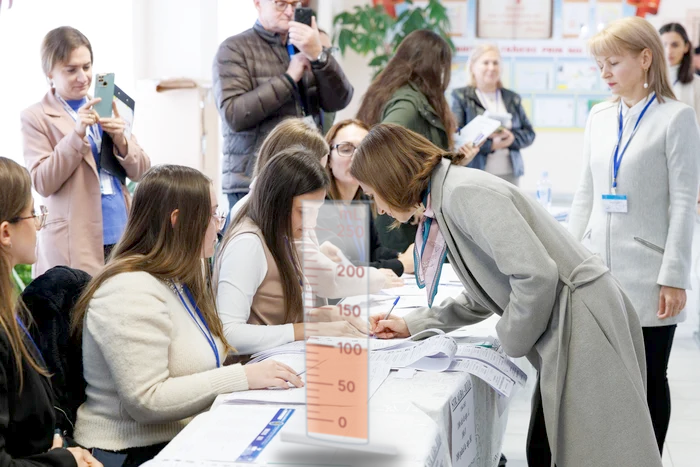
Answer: 100 mL
